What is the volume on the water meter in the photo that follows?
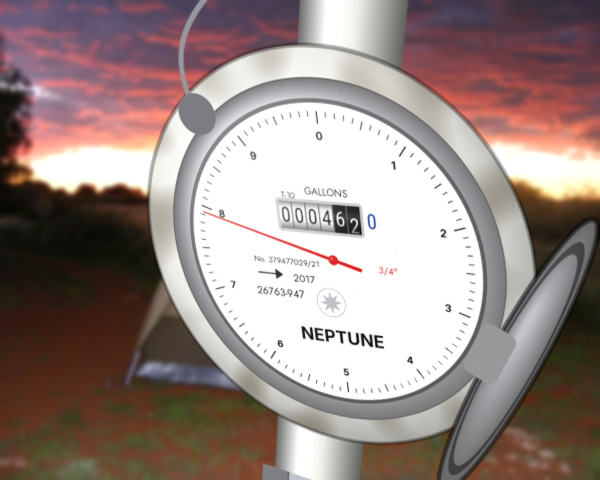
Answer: 4617.9 gal
